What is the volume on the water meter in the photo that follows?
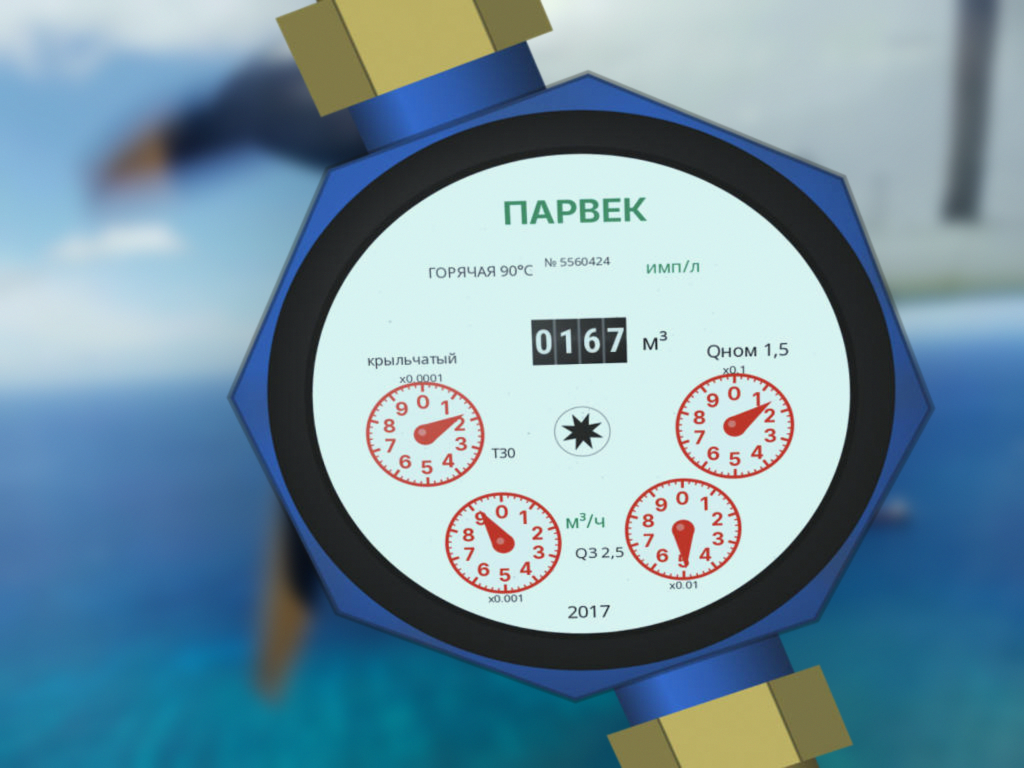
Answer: 167.1491 m³
